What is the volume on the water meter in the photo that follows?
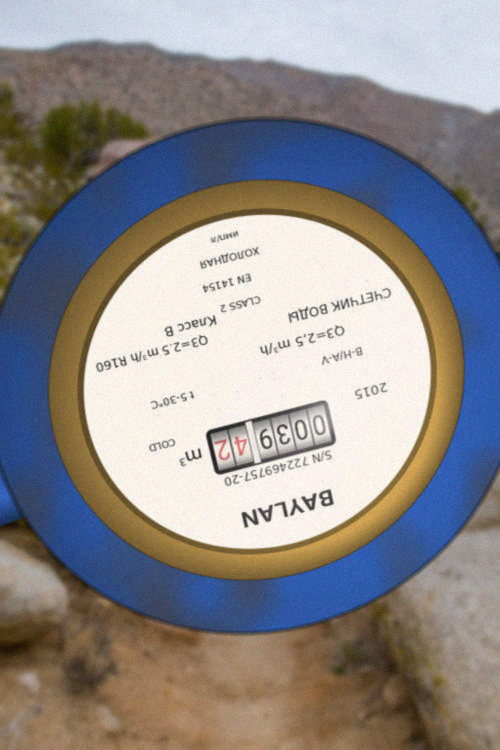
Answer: 39.42 m³
